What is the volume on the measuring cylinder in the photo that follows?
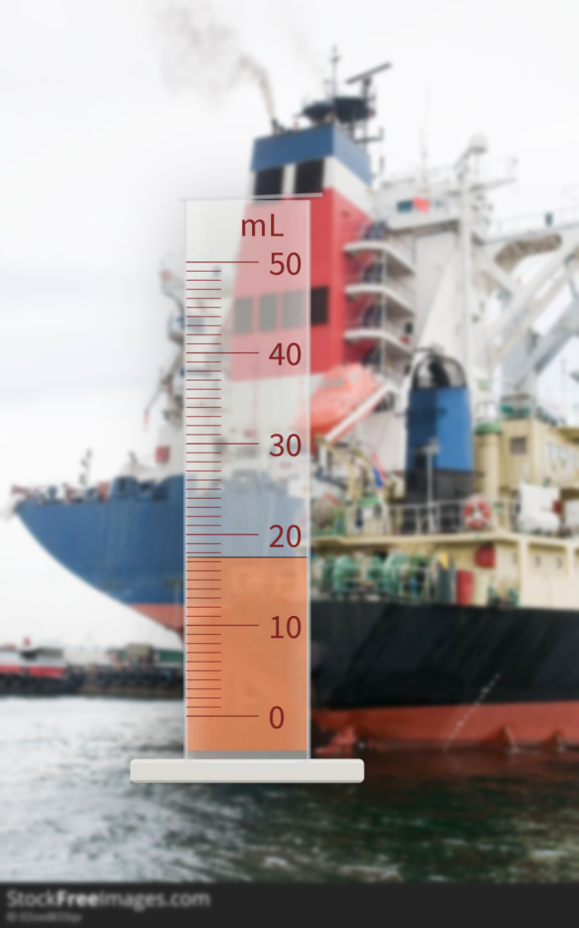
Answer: 17.5 mL
